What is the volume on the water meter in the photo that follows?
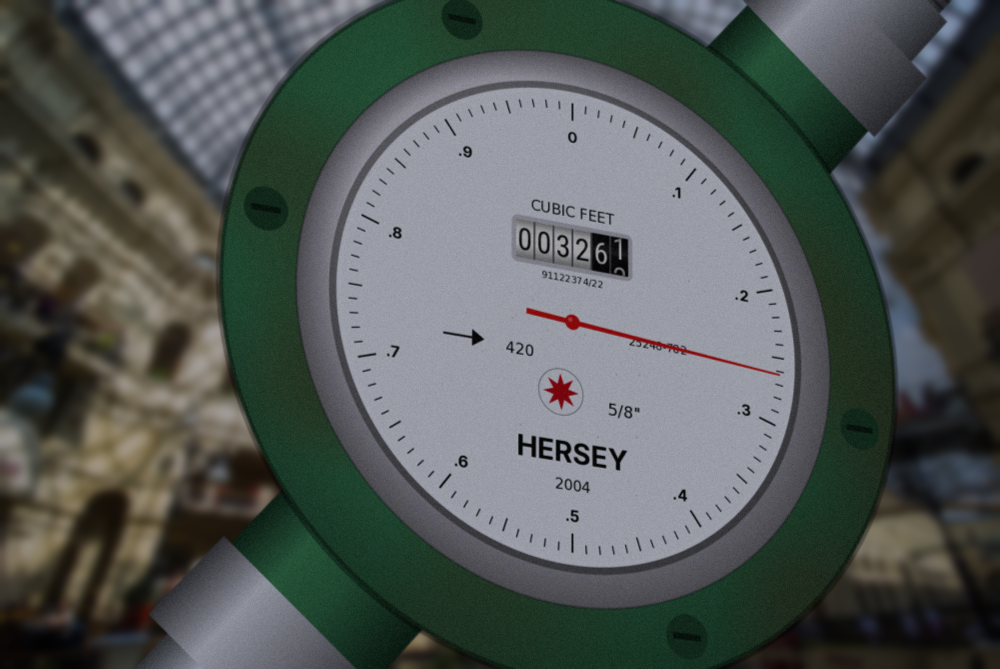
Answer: 3261.26 ft³
